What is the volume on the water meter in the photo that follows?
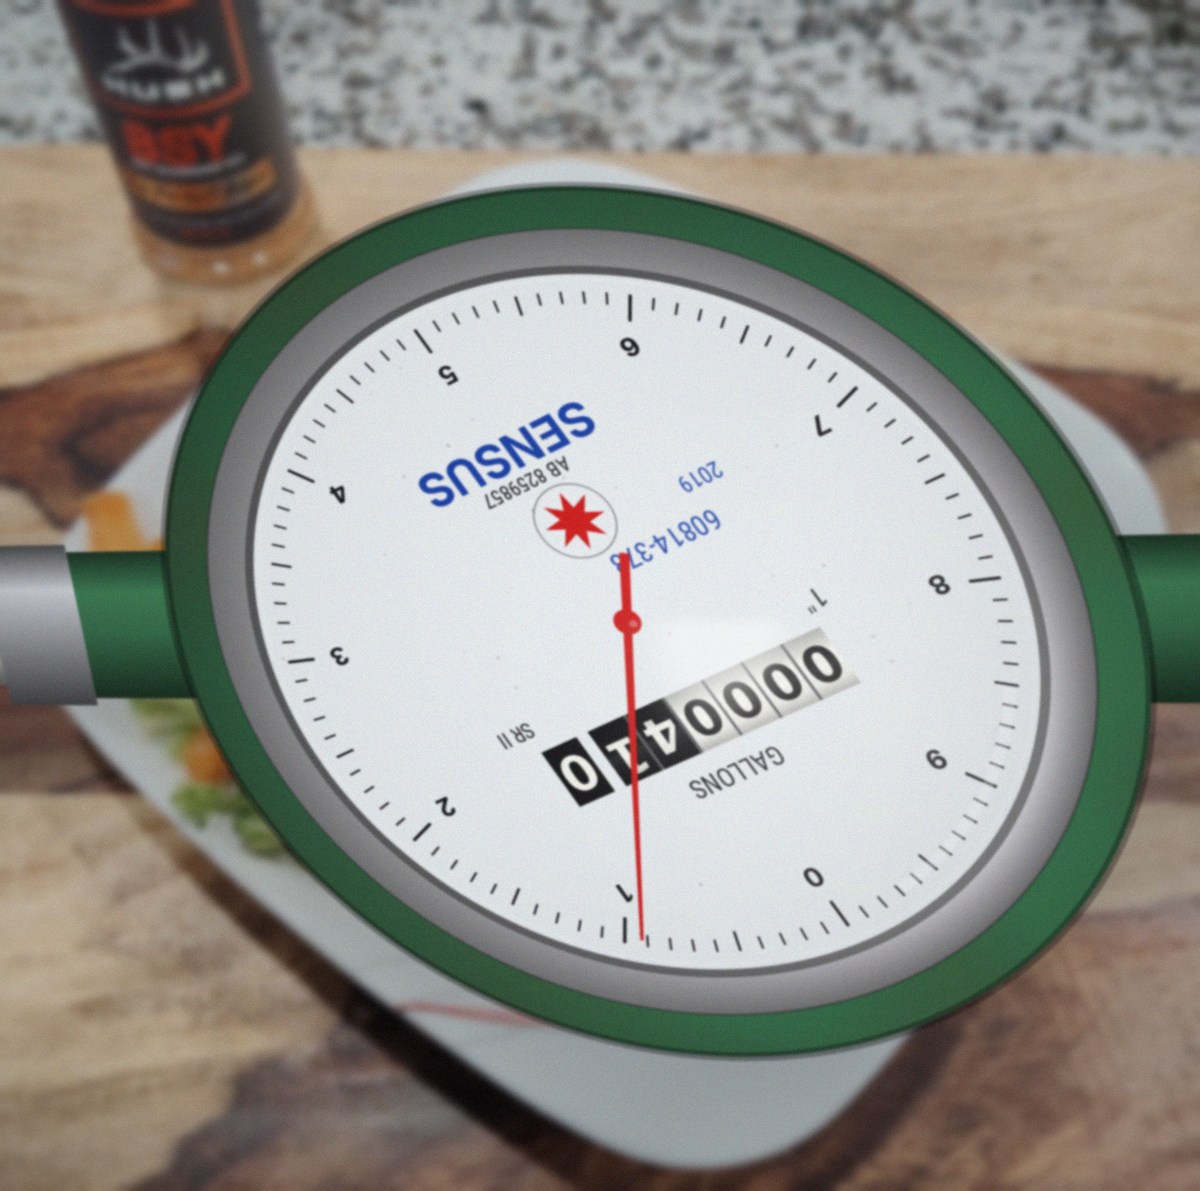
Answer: 410.9 gal
